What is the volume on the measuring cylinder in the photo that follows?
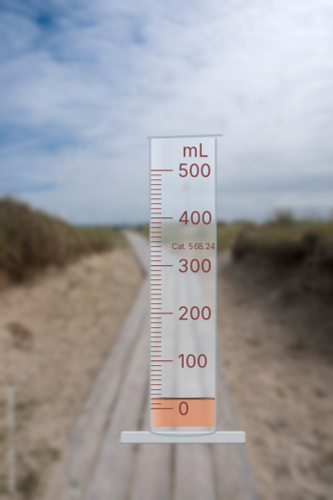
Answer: 20 mL
